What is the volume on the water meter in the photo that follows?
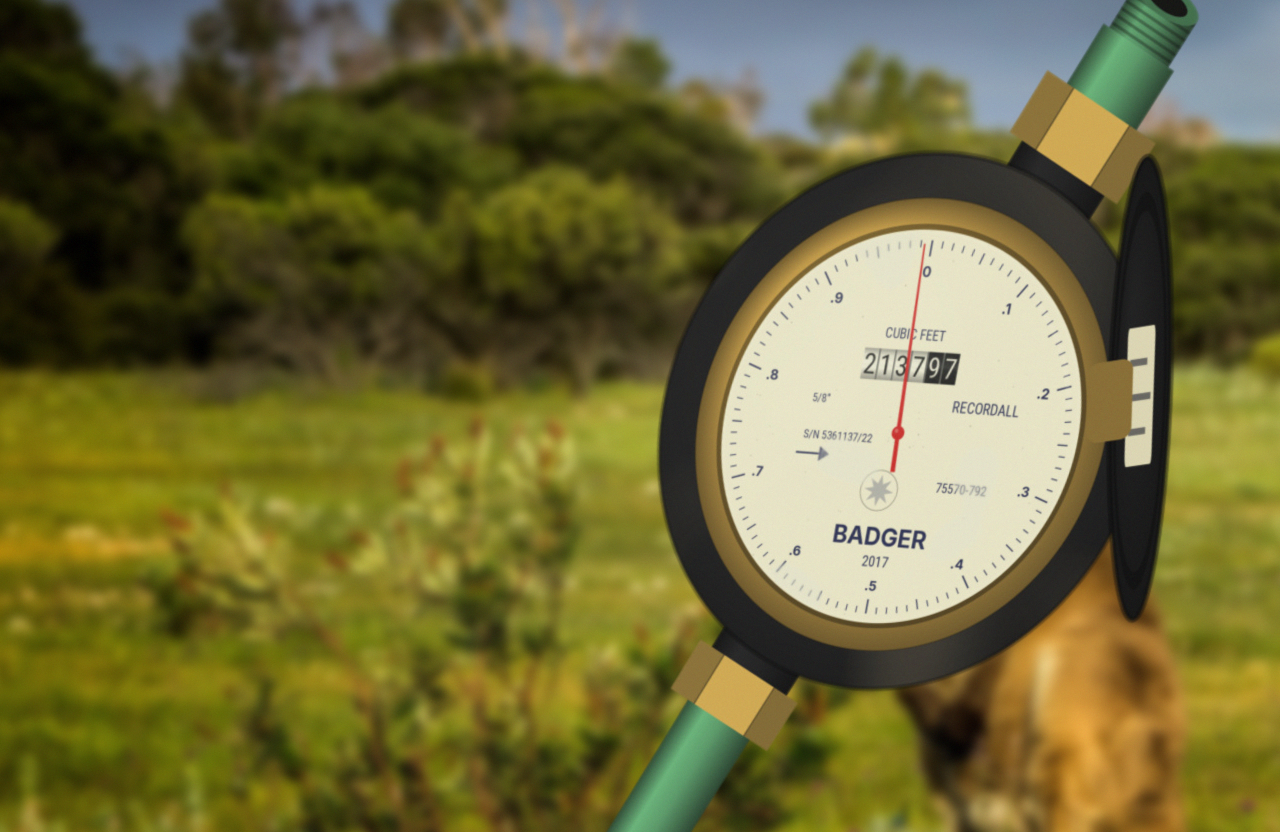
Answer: 213796.99 ft³
